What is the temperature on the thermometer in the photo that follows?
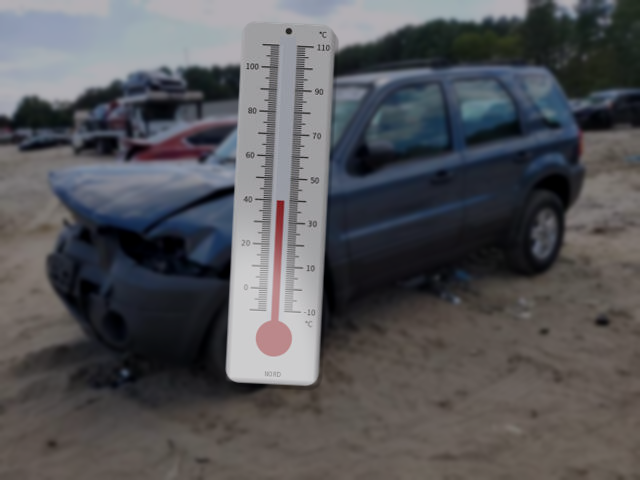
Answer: 40 °C
